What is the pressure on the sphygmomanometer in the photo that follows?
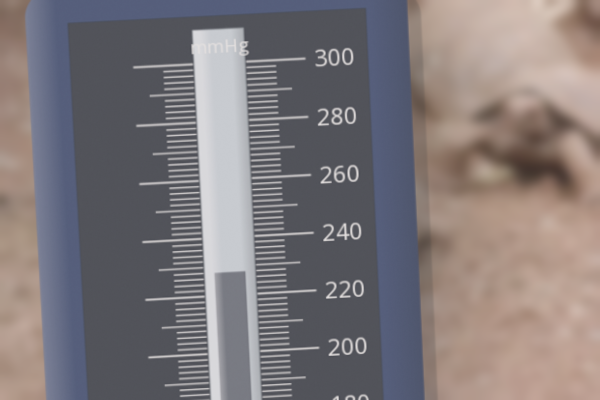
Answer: 228 mmHg
